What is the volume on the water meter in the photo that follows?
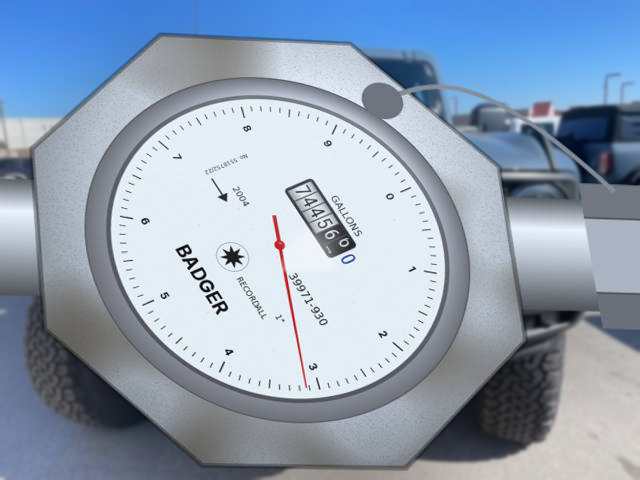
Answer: 7445663.1 gal
